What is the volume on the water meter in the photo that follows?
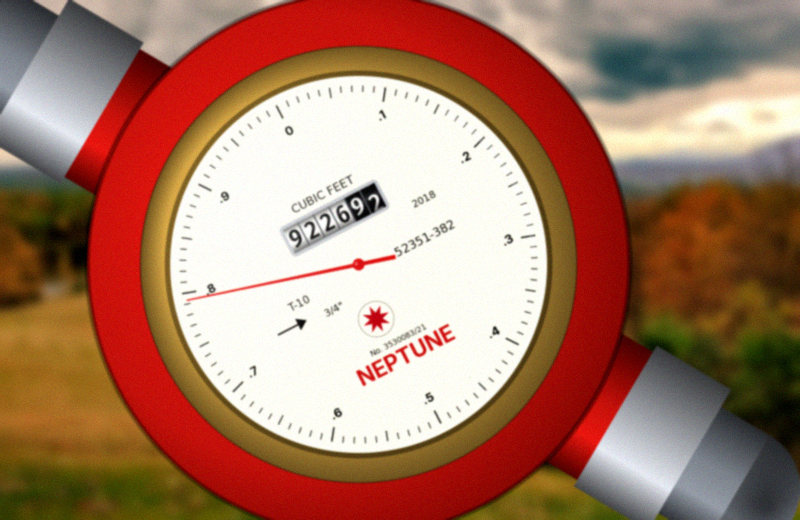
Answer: 922691.79 ft³
